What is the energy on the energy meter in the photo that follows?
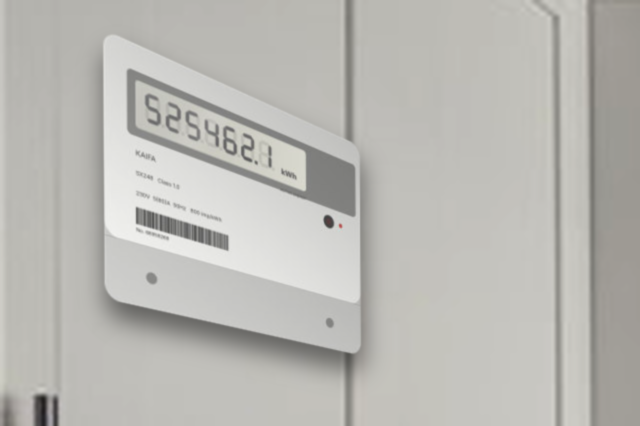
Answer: 525462.1 kWh
